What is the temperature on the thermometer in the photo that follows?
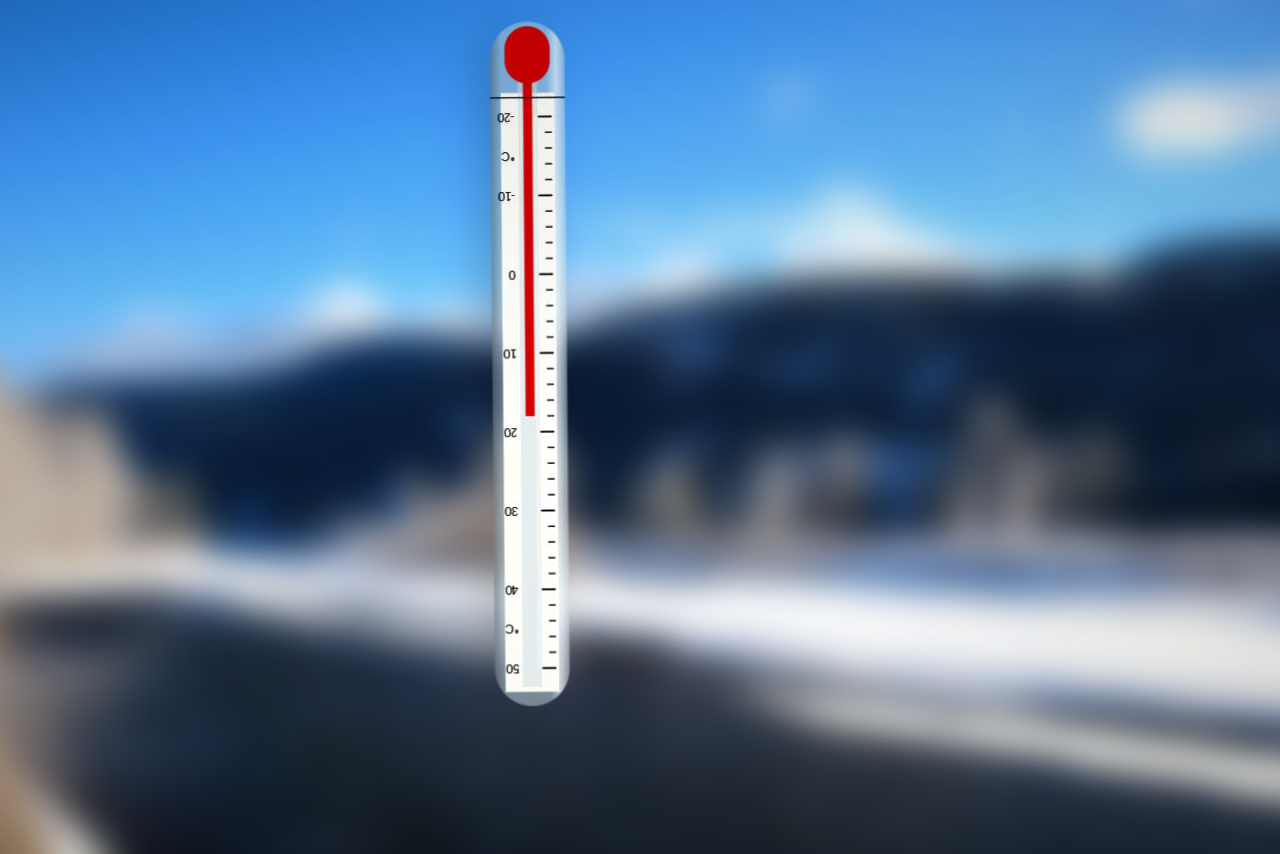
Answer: 18 °C
